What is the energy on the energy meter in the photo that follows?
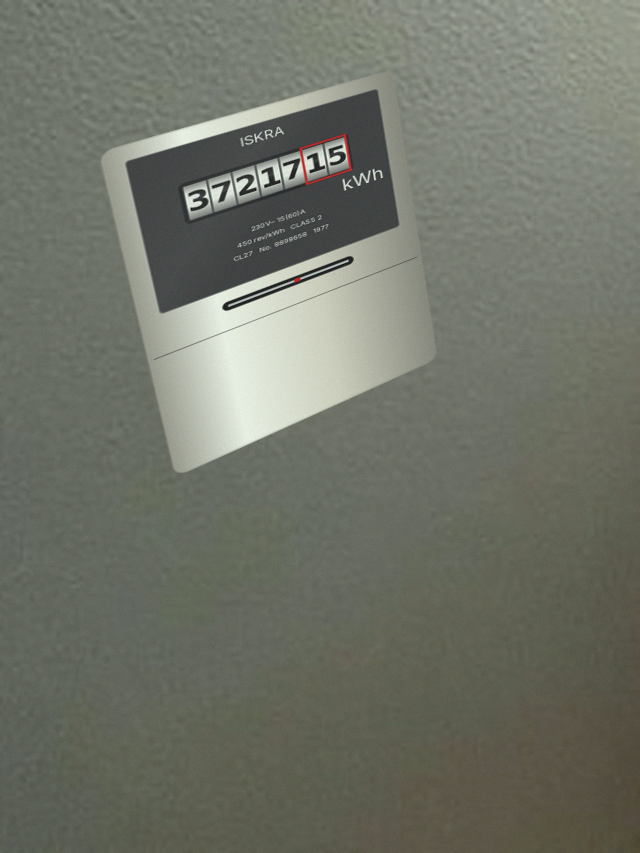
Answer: 37217.15 kWh
